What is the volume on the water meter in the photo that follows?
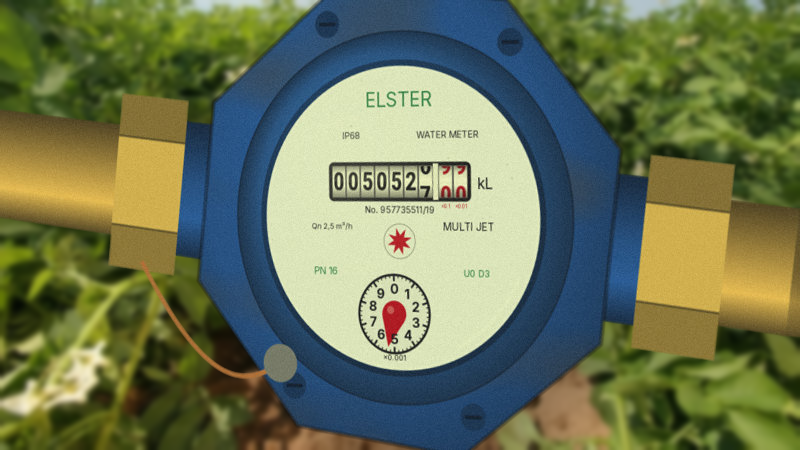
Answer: 50526.995 kL
